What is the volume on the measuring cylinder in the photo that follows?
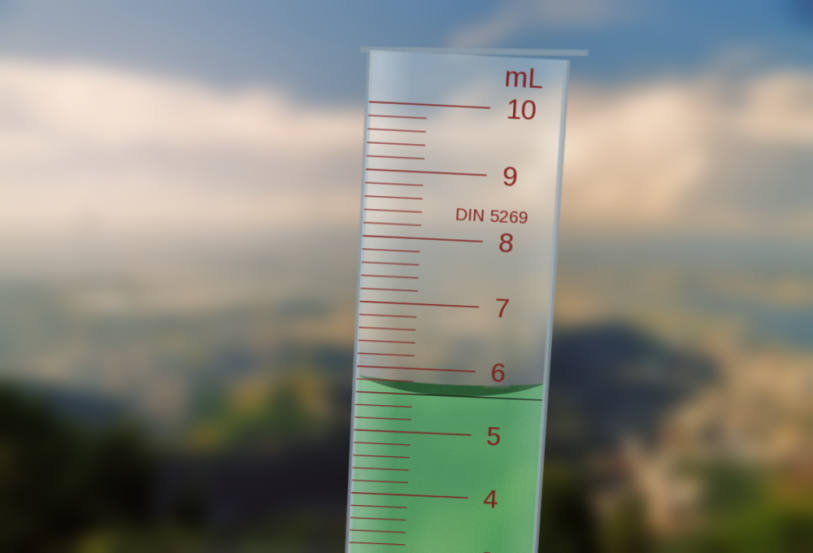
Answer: 5.6 mL
